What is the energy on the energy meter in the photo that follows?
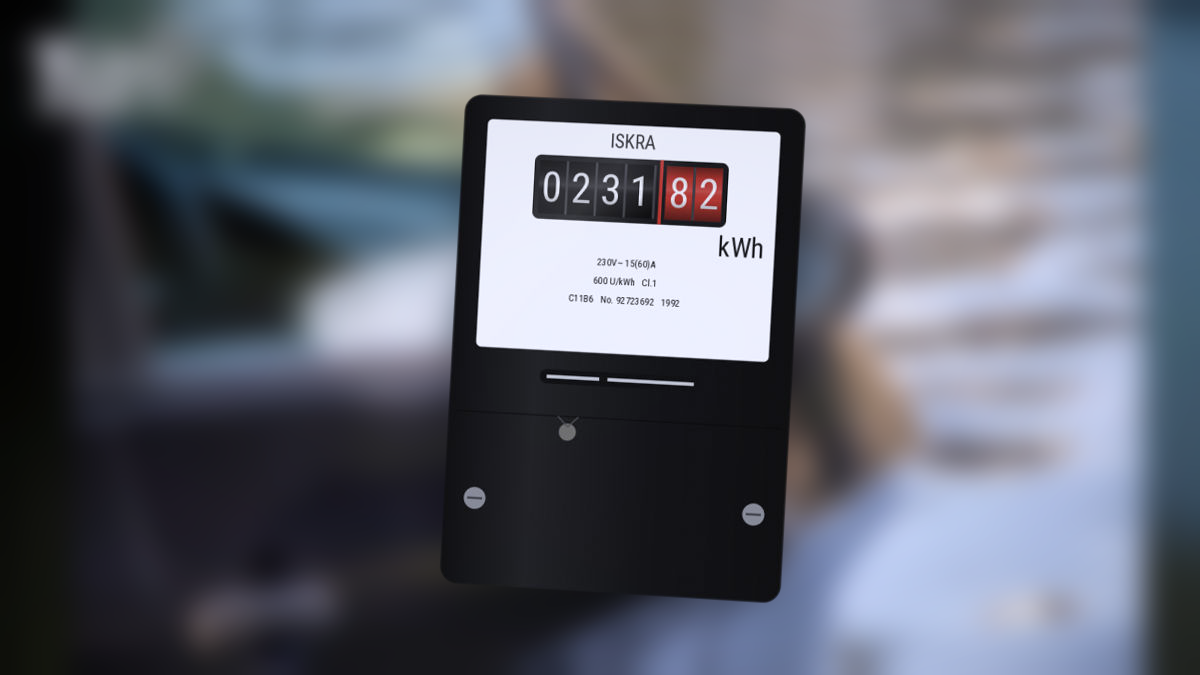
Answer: 231.82 kWh
